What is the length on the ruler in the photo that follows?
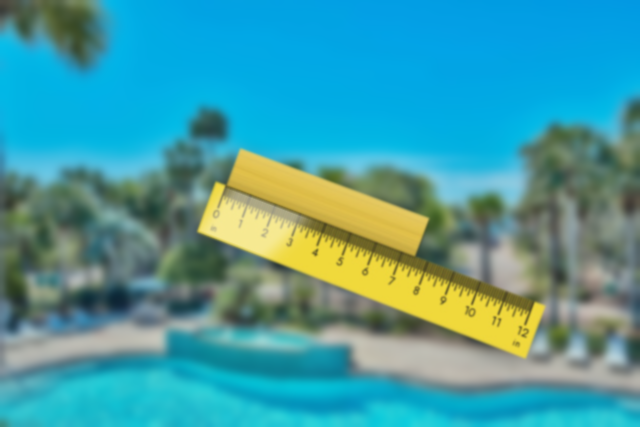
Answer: 7.5 in
